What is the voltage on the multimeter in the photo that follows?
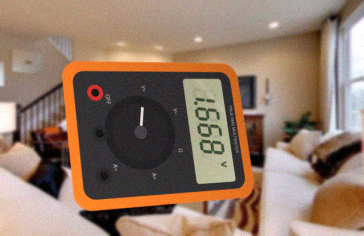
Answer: 1.668 V
